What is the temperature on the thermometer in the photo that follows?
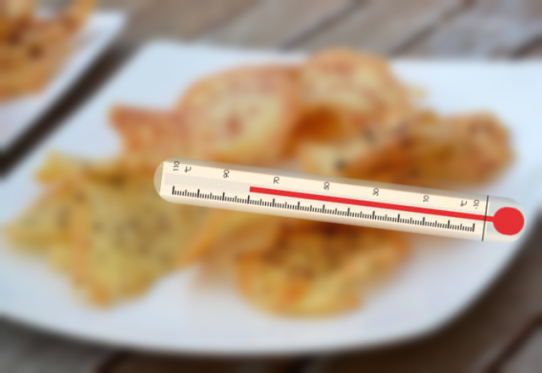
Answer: 80 °C
